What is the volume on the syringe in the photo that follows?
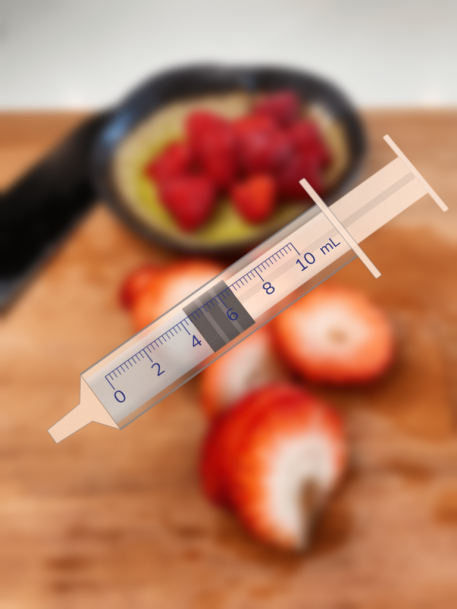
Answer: 4.4 mL
